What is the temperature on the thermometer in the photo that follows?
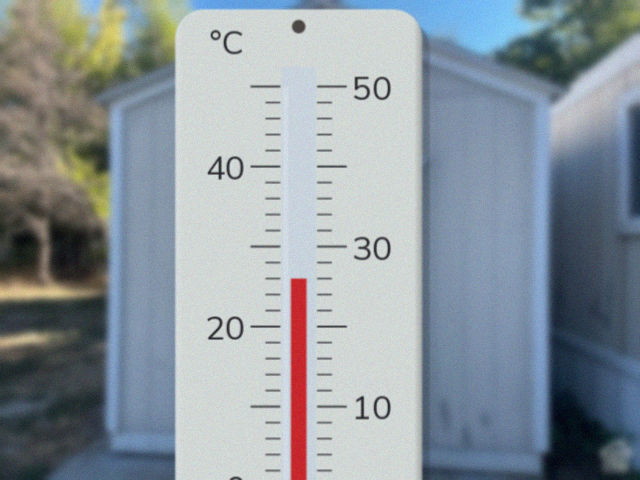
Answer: 26 °C
